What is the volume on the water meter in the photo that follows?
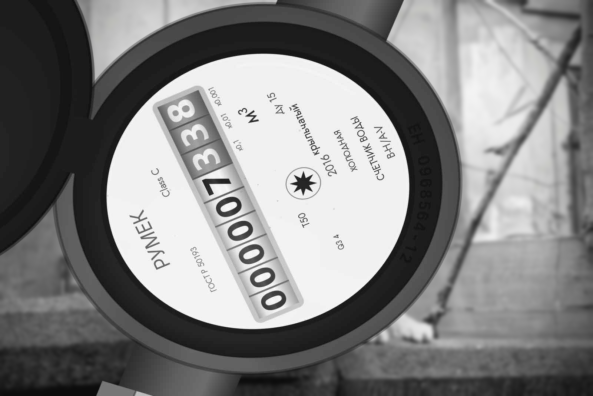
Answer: 7.338 m³
